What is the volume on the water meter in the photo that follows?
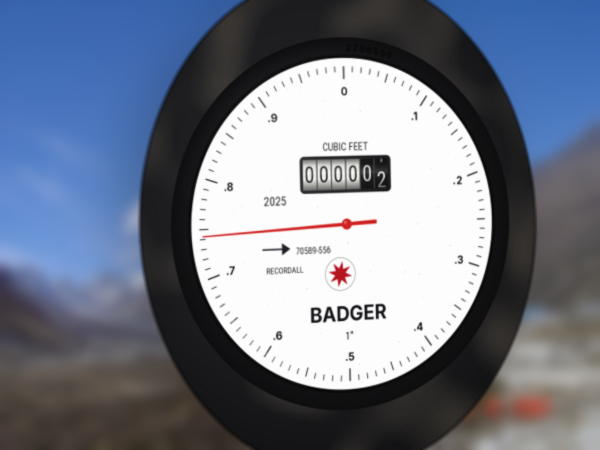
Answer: 1.74 ft³
